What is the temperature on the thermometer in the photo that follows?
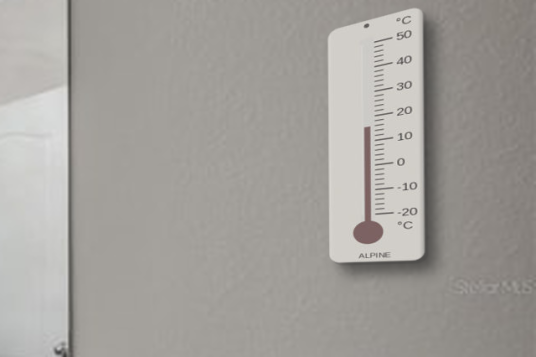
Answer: 16 °C
